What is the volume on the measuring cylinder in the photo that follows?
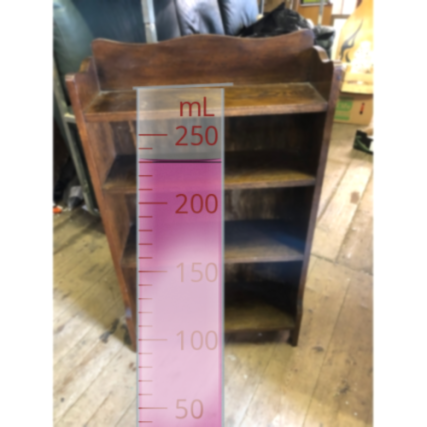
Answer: 230 mL
